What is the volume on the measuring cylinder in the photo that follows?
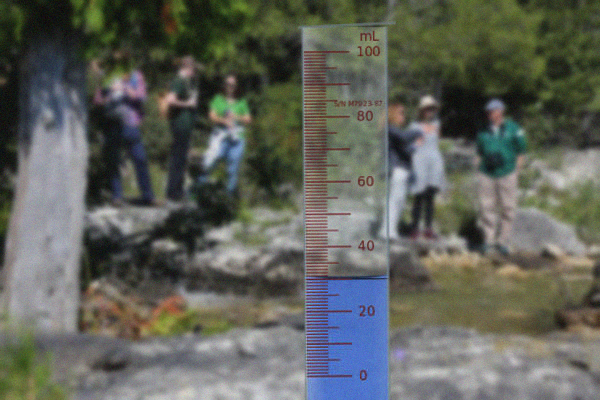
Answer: 30 mL
